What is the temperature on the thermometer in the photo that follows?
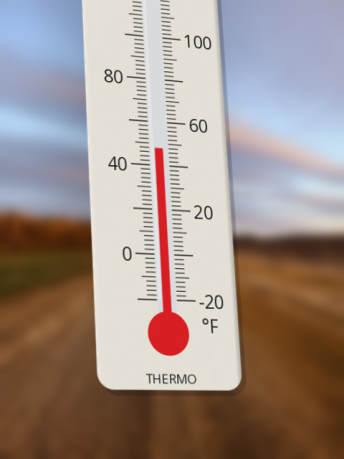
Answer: 48 °F
